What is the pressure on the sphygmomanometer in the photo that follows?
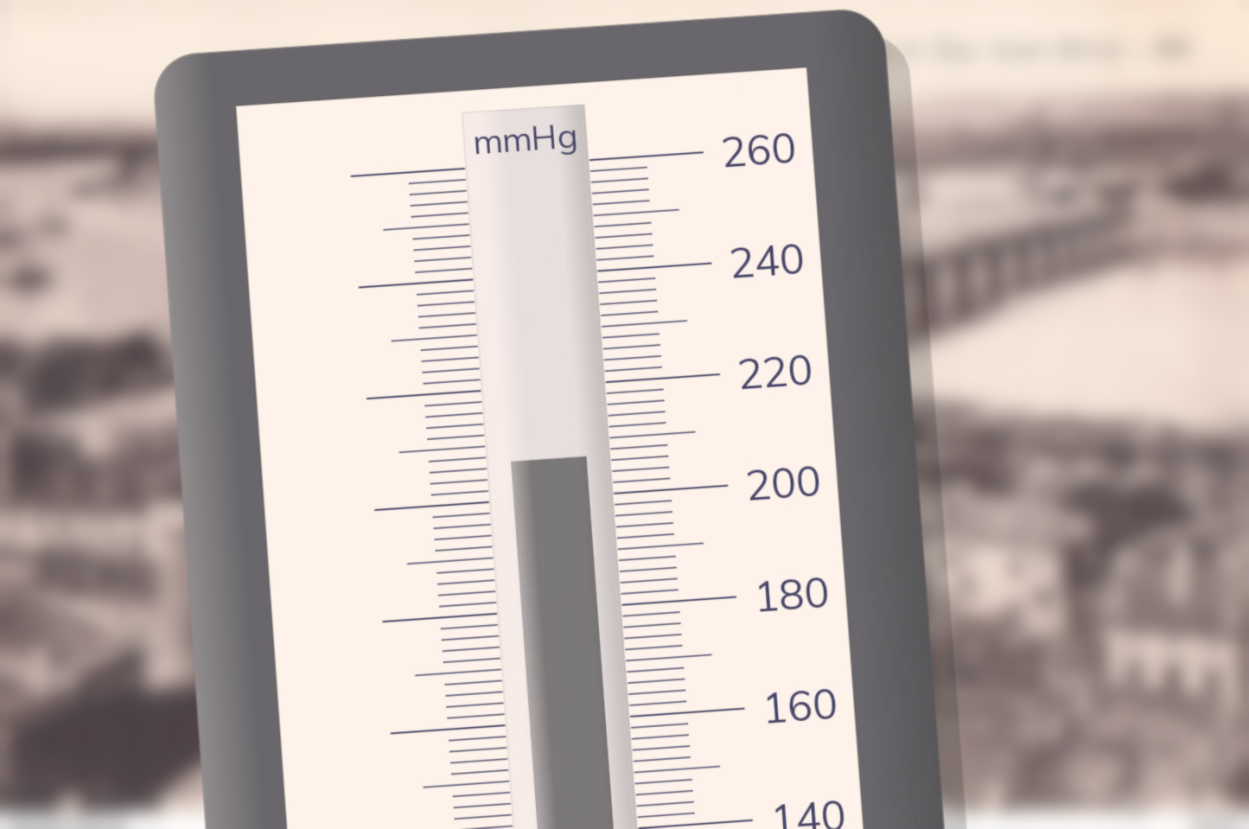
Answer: 207 mmHg
